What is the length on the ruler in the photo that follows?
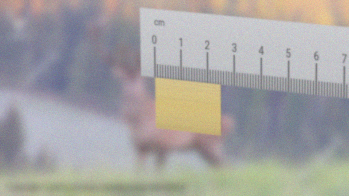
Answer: 2.5 cm
